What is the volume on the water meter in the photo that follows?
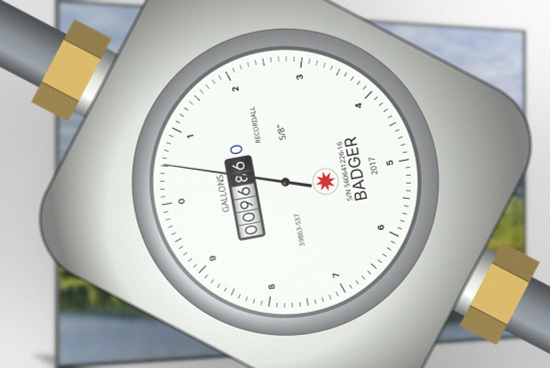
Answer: 96860.5 gal
